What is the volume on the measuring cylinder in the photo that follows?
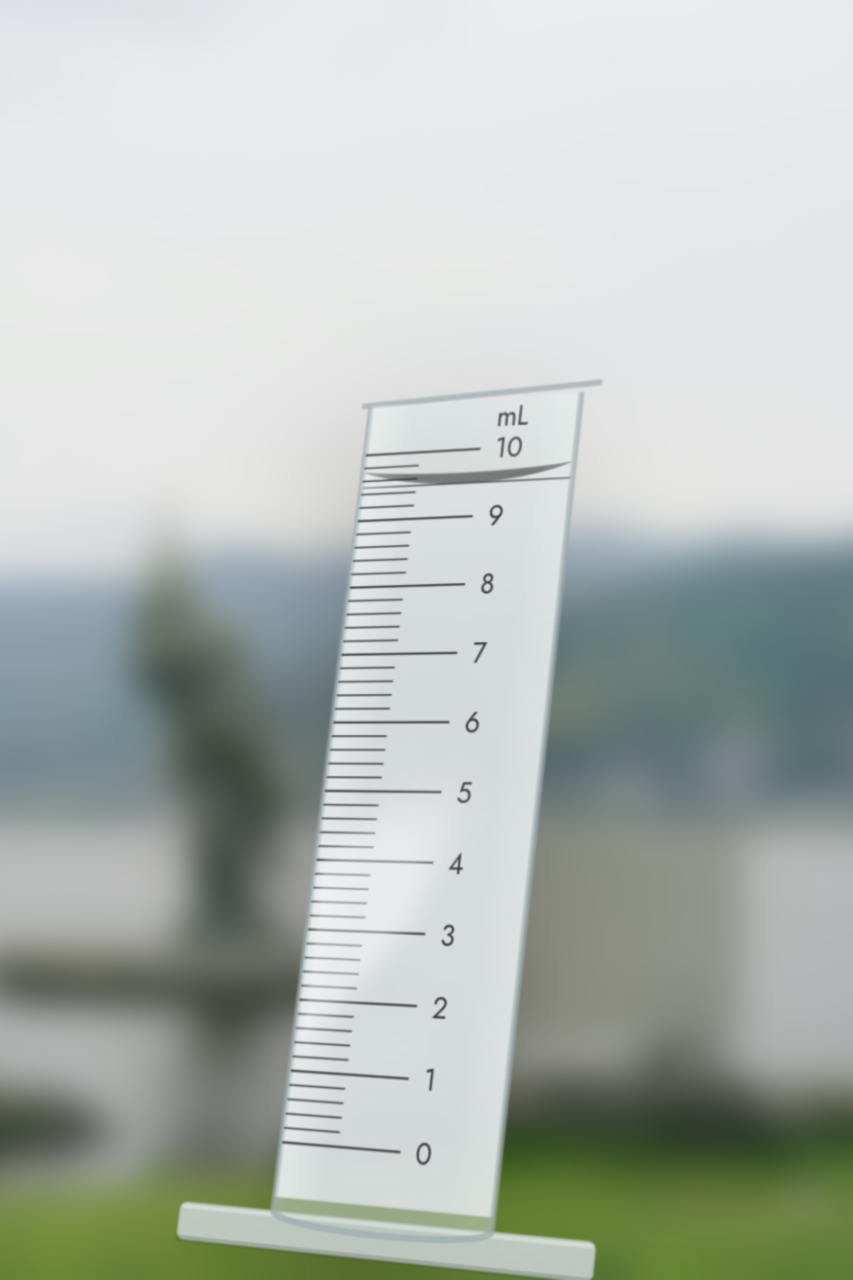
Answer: 9.5 mL
